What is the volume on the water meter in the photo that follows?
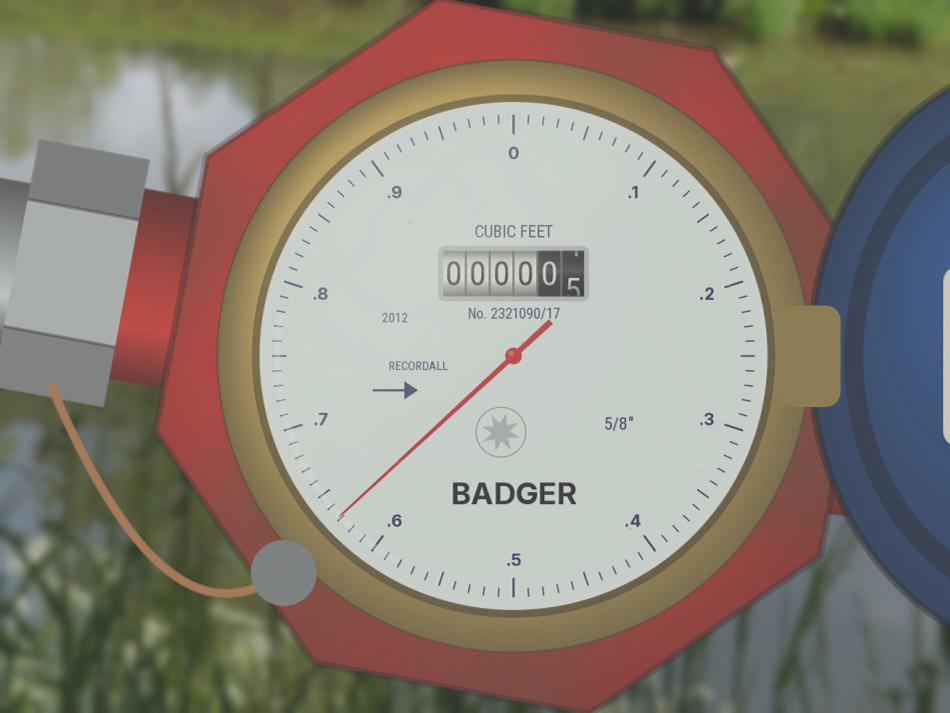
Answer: 4.63 ft³
